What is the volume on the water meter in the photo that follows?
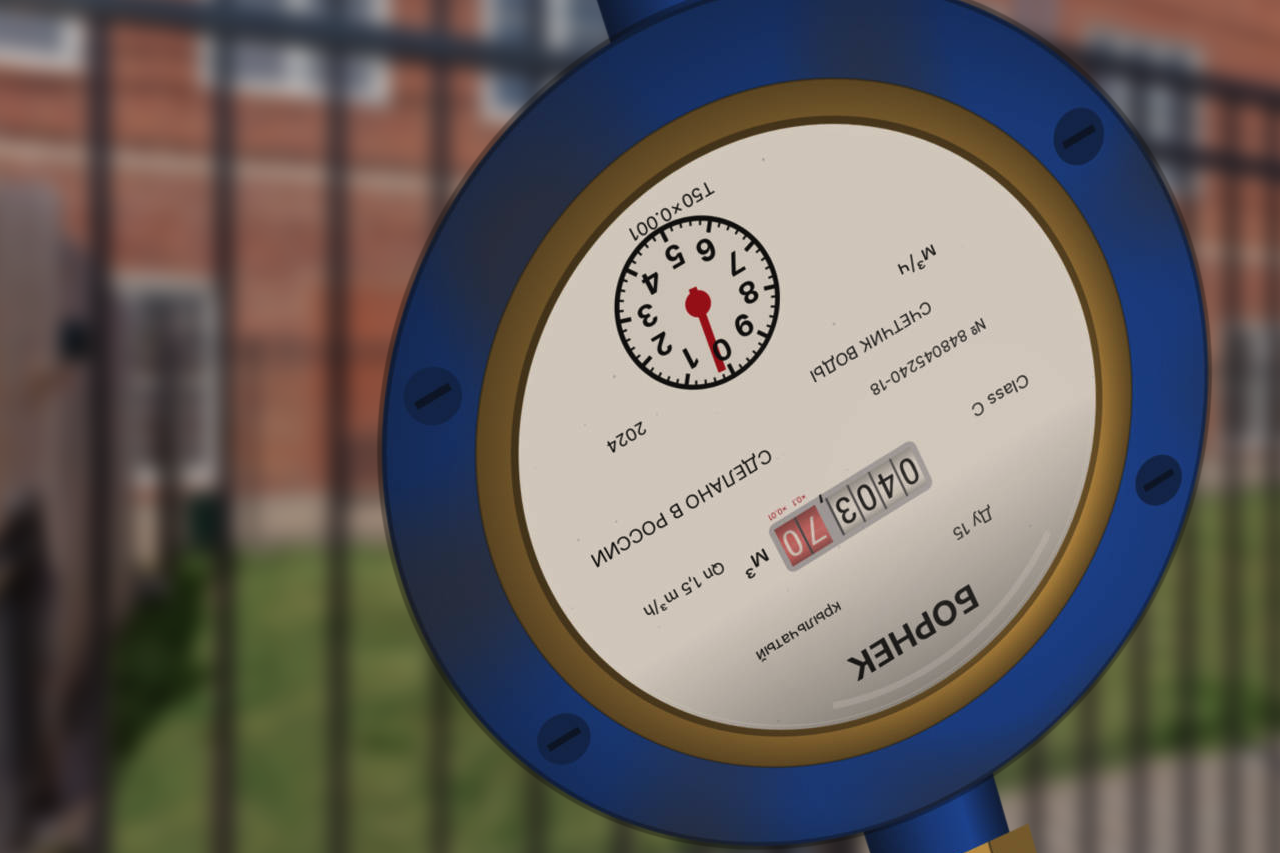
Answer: 403.700 m³
